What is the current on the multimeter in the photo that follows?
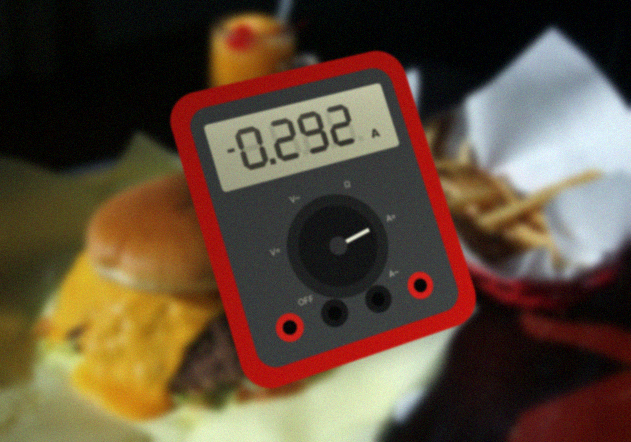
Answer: -0.292 A
